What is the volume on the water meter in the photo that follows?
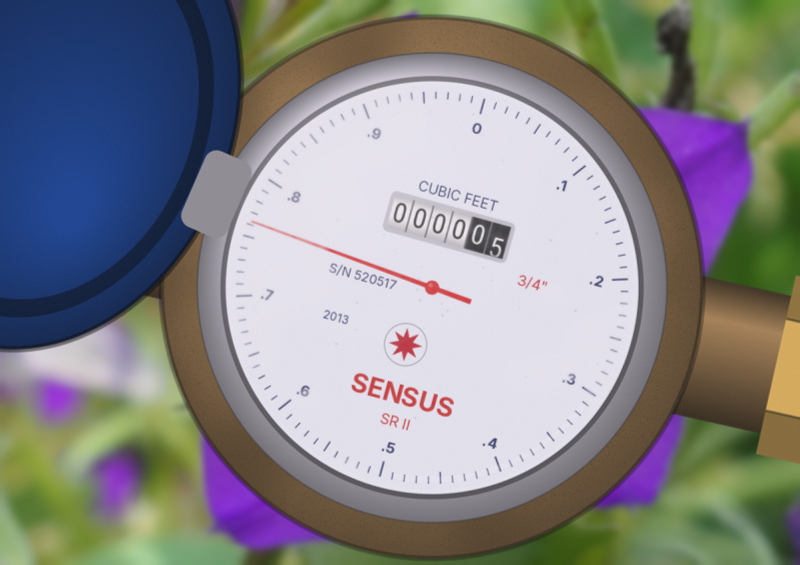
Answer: 4.76 ft³
